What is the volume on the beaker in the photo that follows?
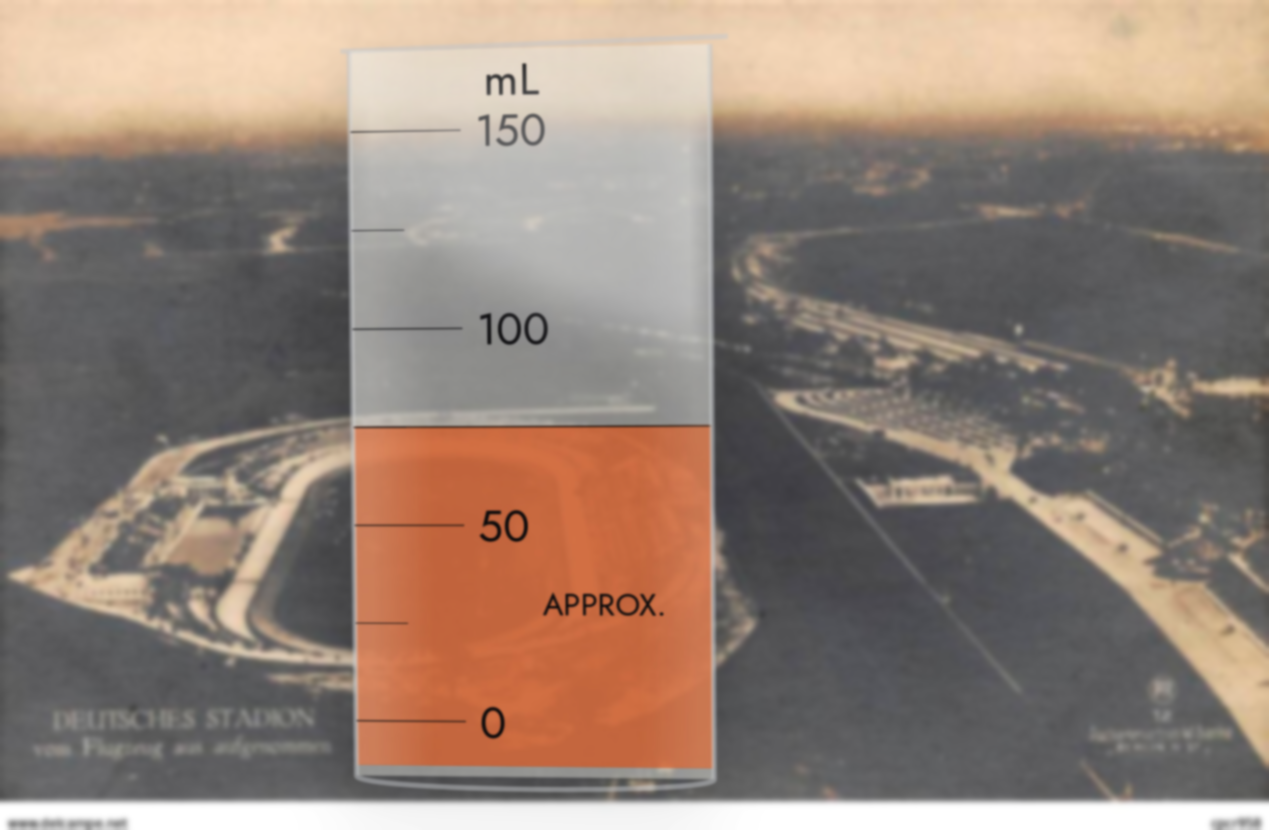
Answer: 75 mL
